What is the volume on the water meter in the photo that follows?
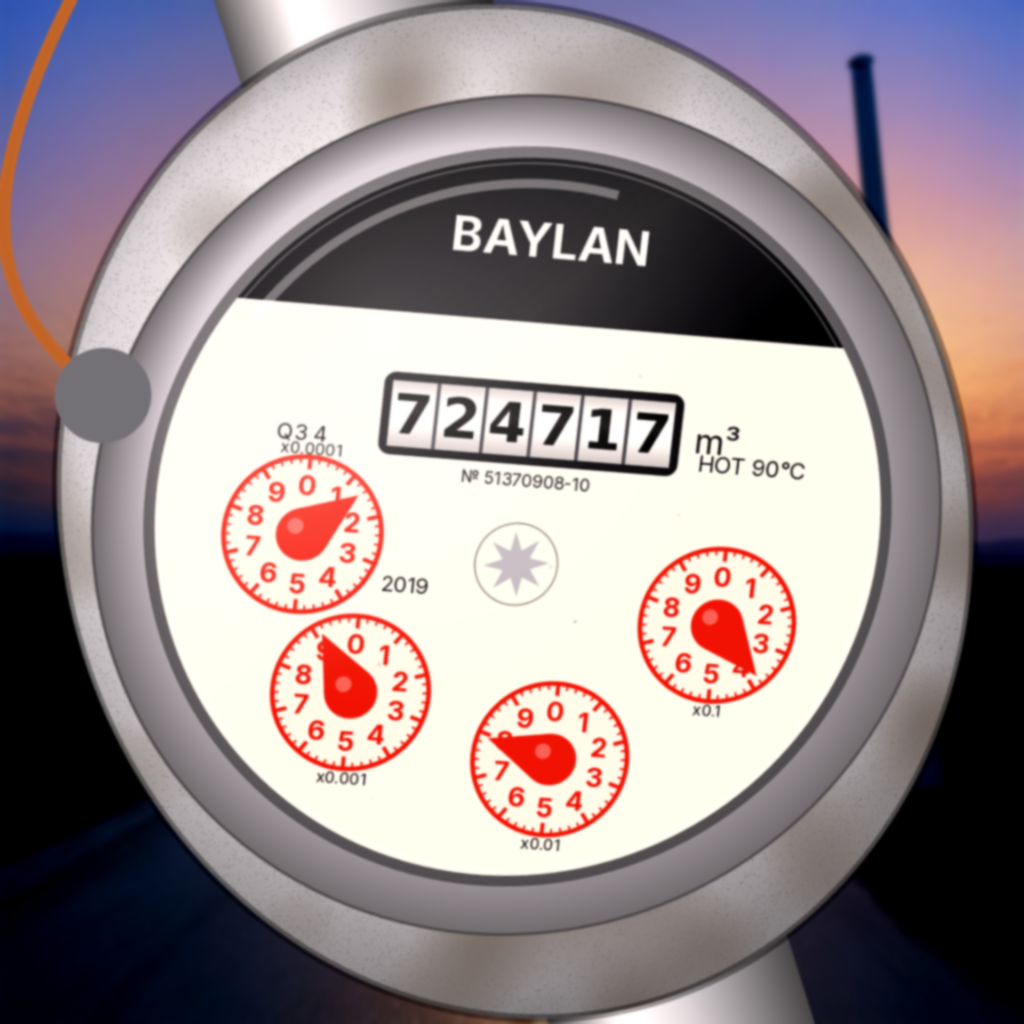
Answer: 724717.3791 m³
